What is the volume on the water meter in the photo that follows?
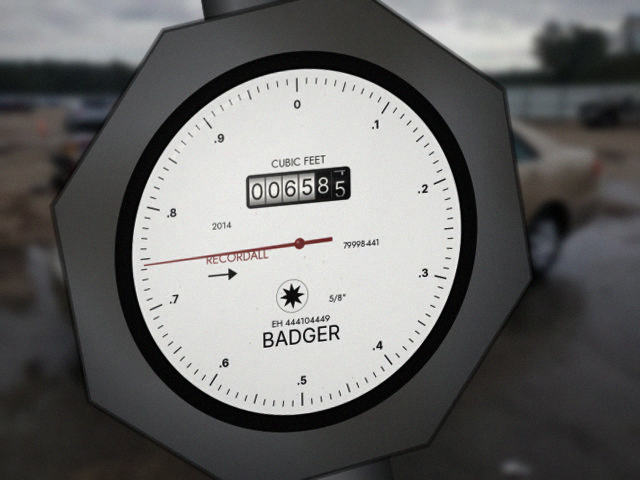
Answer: 6584.74 ft³
